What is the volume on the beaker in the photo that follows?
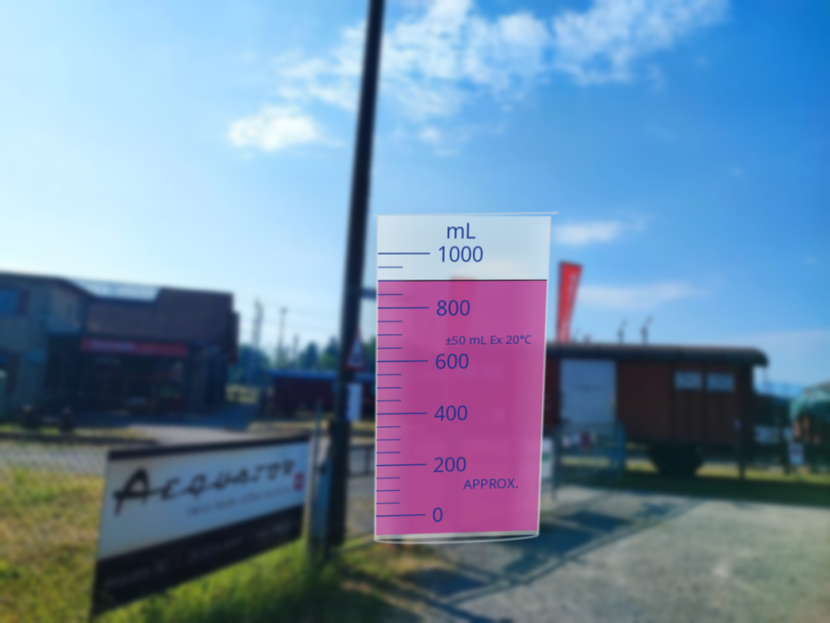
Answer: 900 mL
